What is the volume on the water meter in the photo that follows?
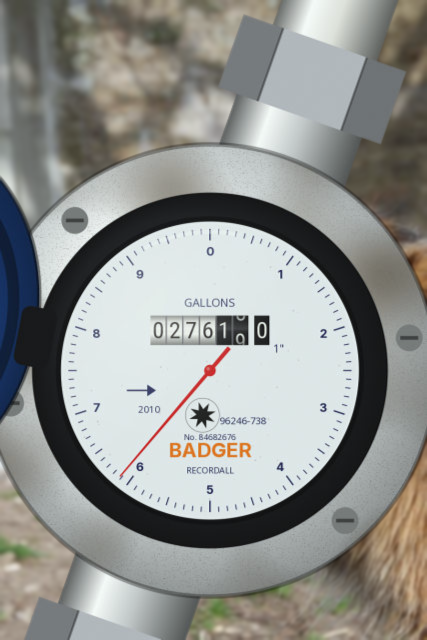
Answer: 276186.1 gal
